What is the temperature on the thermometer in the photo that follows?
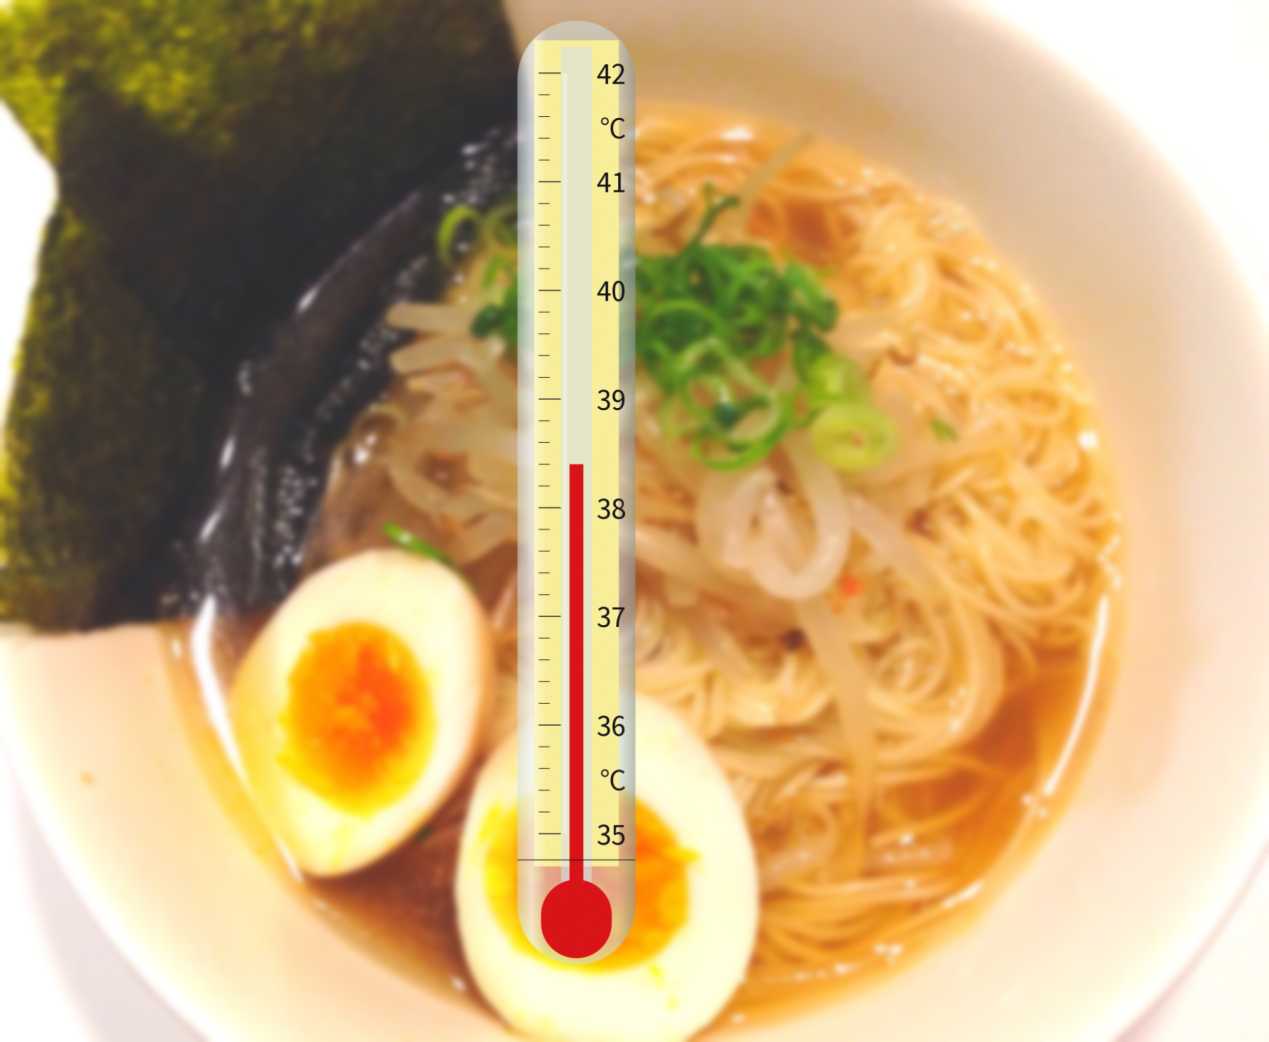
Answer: 38.4 °C
